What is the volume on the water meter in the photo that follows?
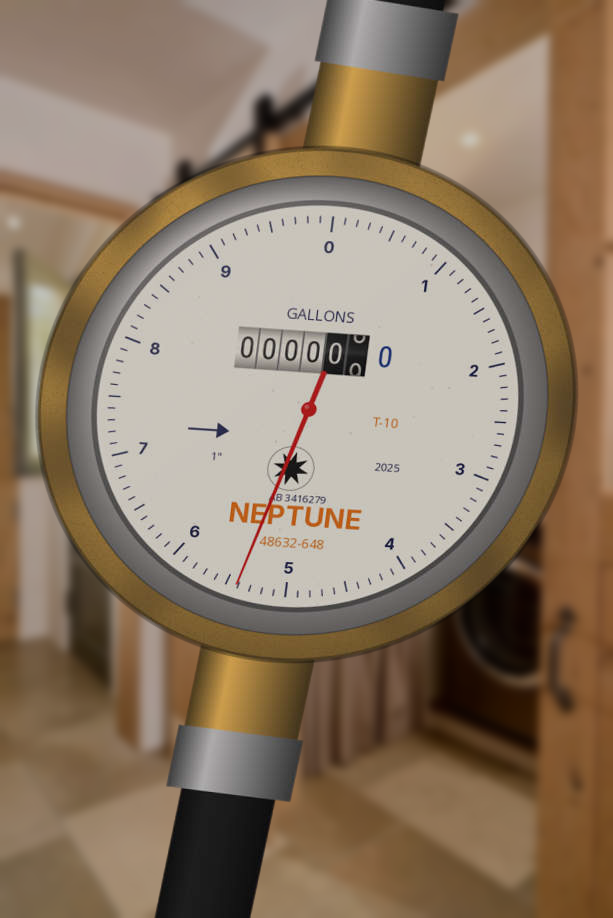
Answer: 85.4 gal
